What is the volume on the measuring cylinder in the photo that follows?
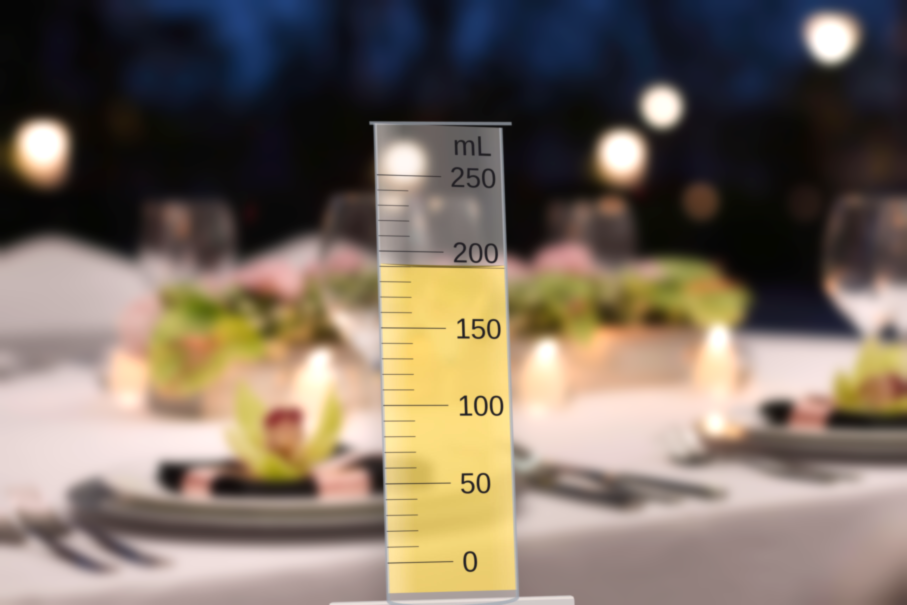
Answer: 190 mL
